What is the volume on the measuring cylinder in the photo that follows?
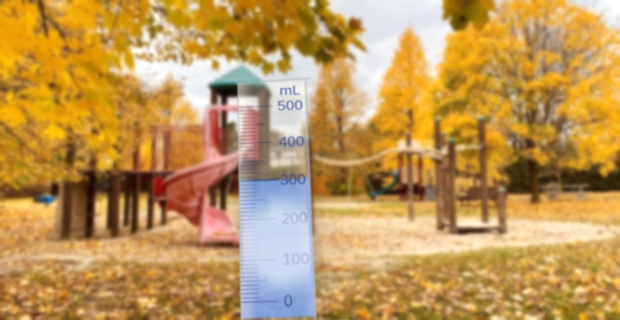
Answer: 300 mL
